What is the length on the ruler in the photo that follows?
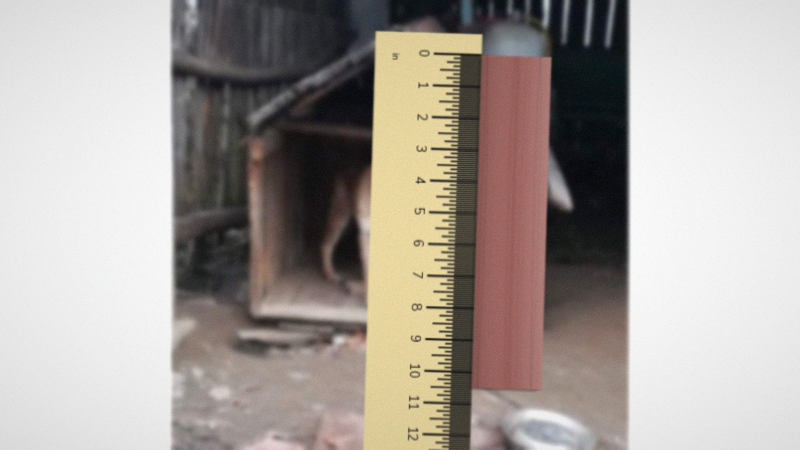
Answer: 10.5 in
